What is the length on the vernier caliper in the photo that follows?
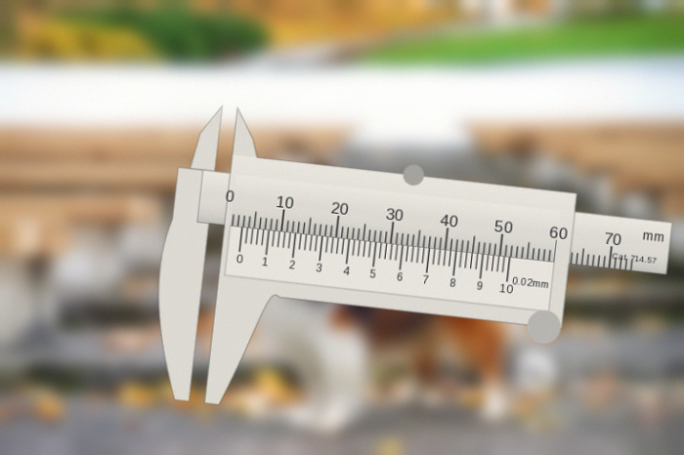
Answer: 2.8 mm
